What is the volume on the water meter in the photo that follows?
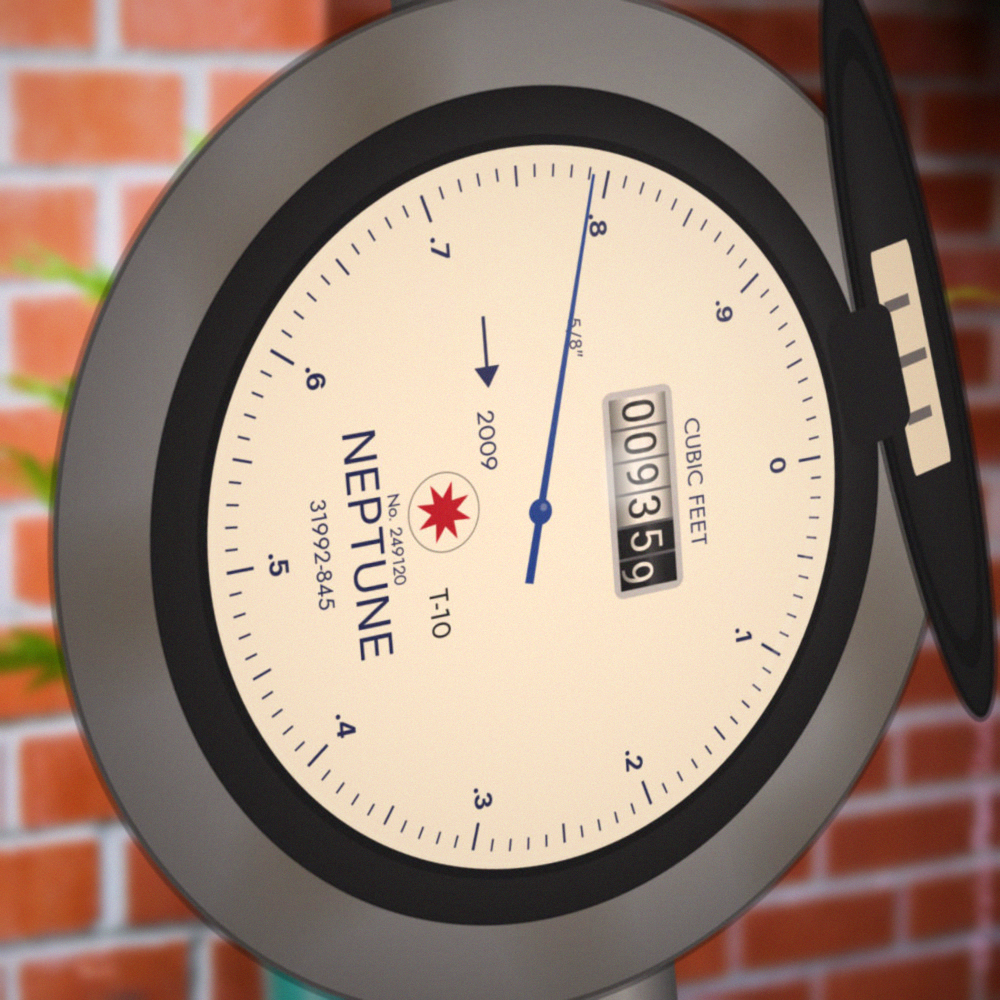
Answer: 9358.79 ft³
